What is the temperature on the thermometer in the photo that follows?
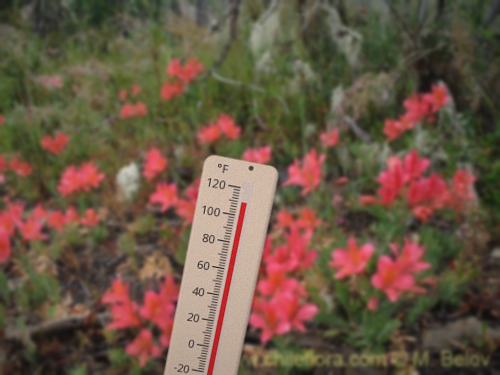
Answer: 110 °F
